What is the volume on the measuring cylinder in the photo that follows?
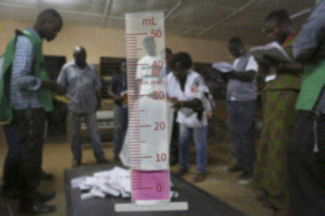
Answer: 5 mL
